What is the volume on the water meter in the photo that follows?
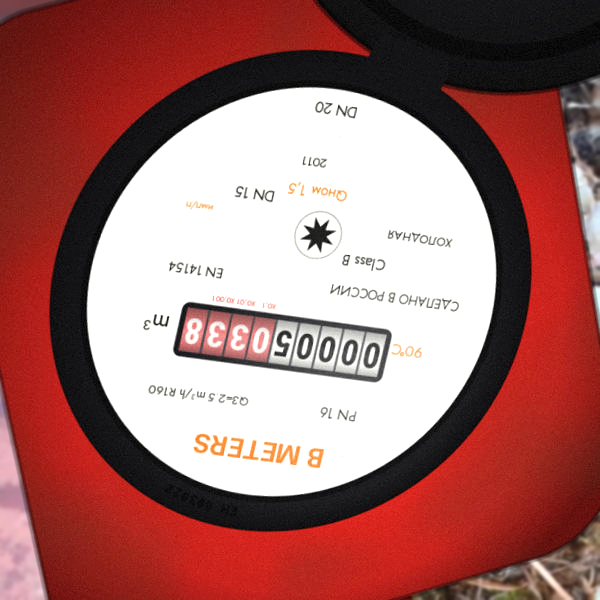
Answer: 5.0338 m³
